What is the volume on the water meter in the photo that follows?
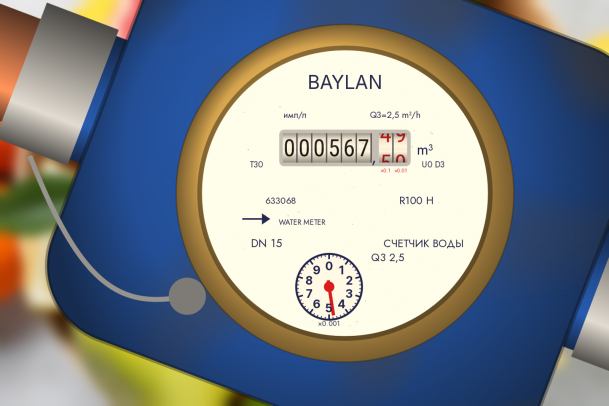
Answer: 567.494 m³
